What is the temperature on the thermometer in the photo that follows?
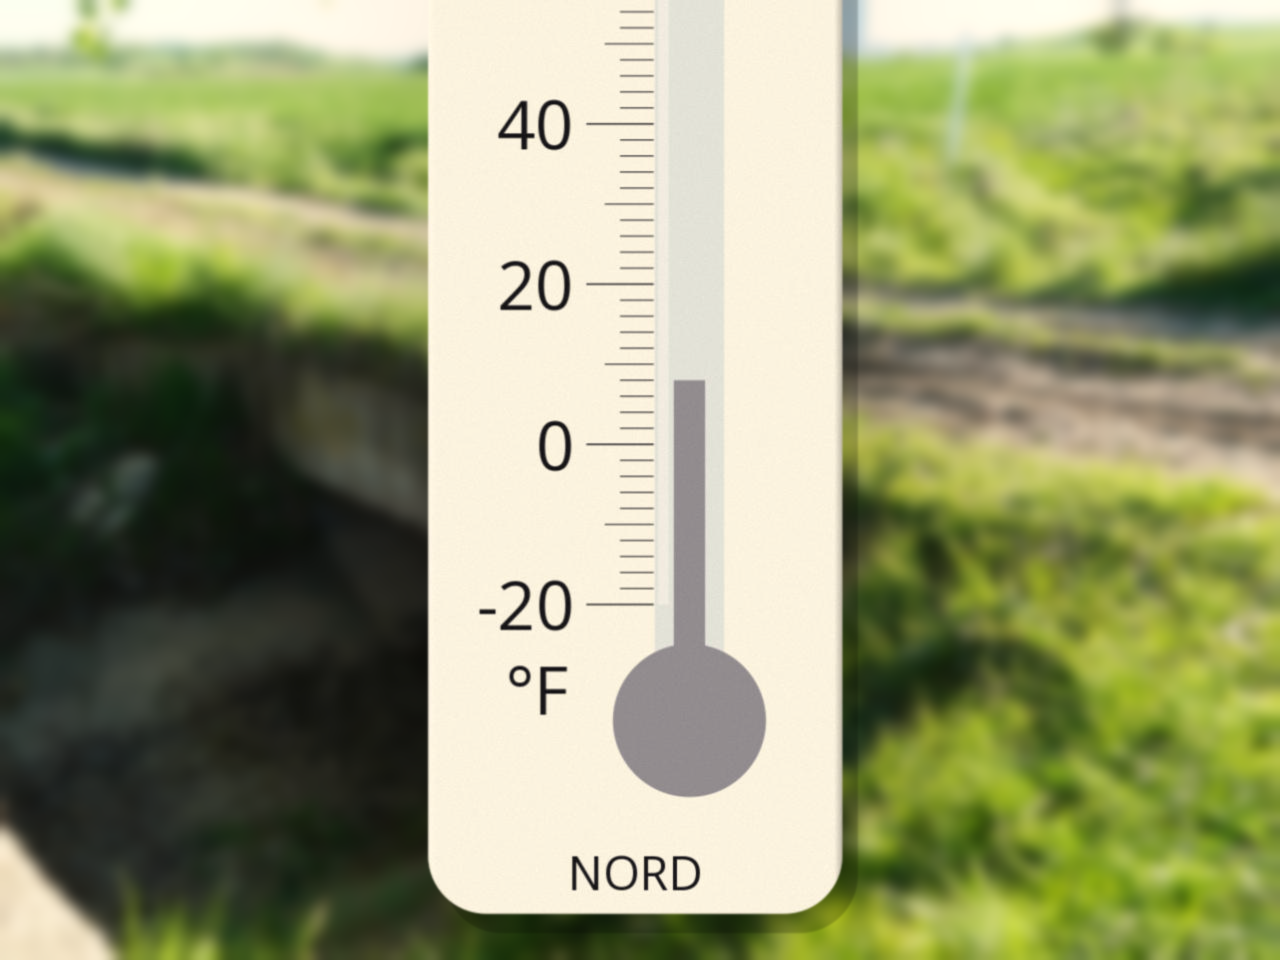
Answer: 8 °F
